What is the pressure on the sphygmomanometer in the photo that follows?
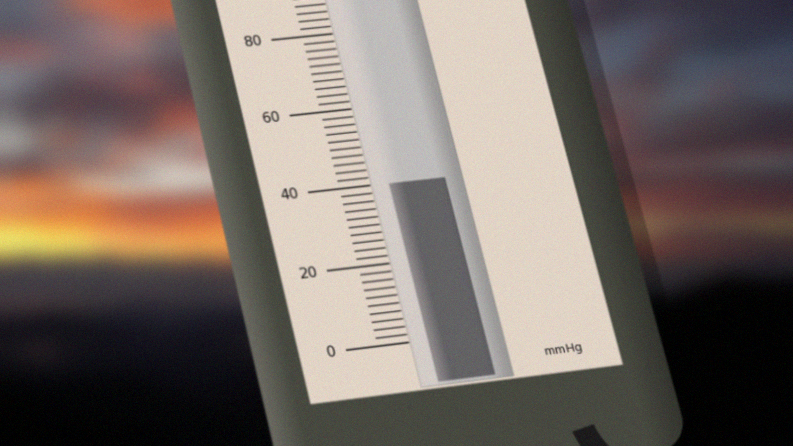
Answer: 40 mmHg
